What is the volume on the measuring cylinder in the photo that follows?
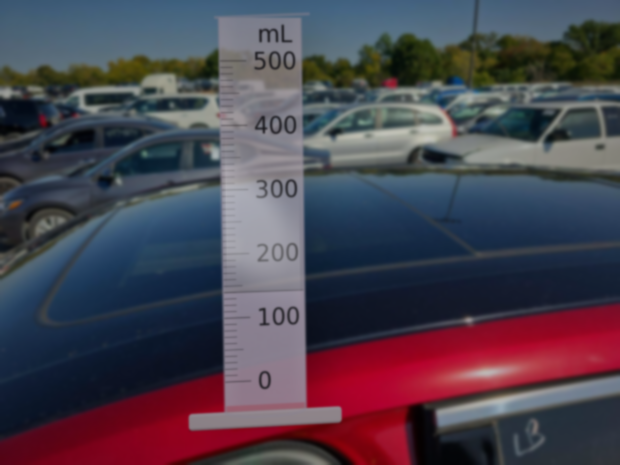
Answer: 140 mL
